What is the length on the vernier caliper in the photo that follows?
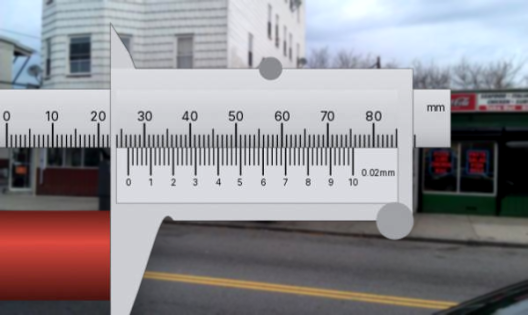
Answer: 26.5 mm
